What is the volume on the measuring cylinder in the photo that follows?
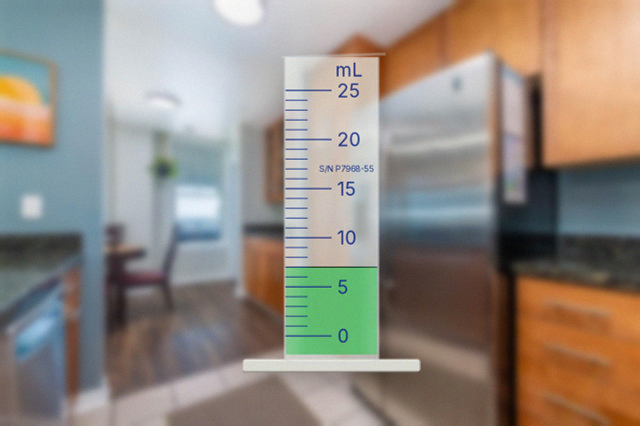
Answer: 7 mL
